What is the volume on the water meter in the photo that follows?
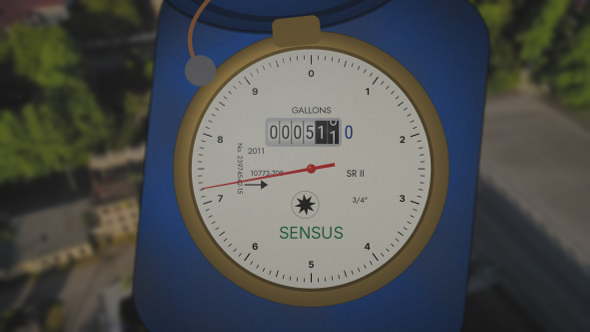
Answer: 5107.2 gal
